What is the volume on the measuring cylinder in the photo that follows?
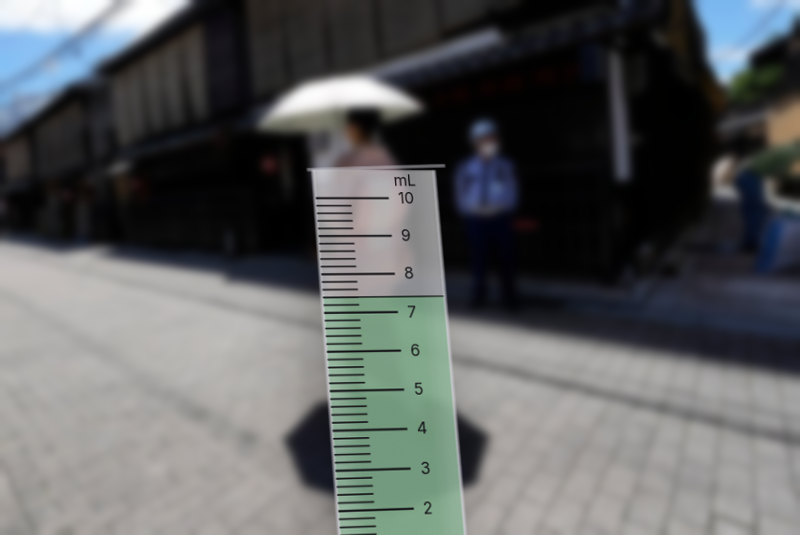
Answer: 7.4 mL
